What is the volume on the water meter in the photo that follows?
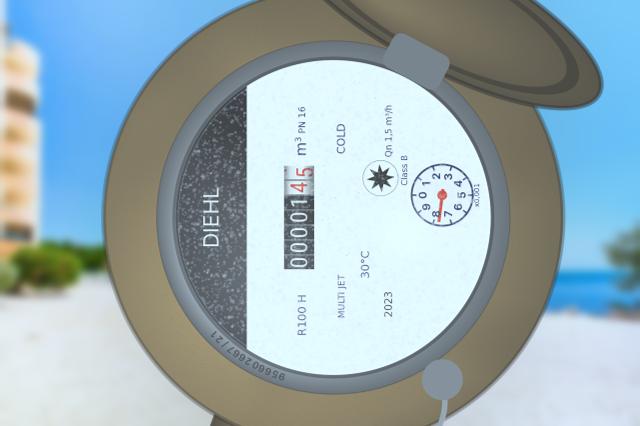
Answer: 1.447 m³
